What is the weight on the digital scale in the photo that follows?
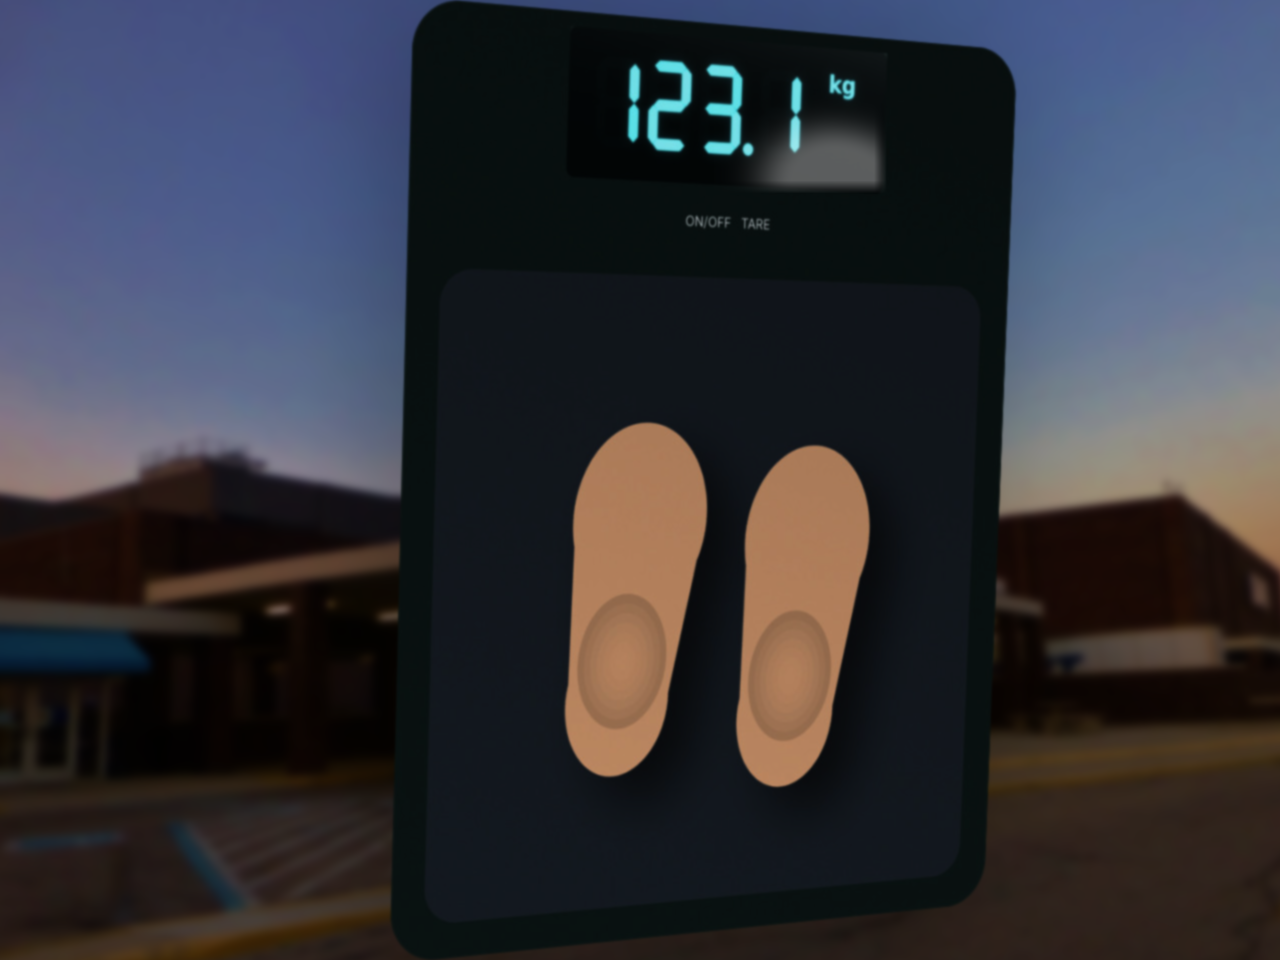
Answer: 123.1 kg
